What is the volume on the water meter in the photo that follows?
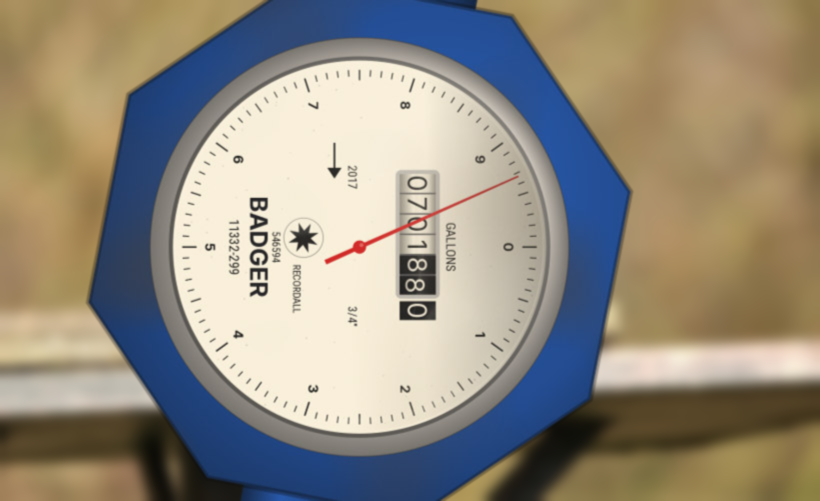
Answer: 701879.3 gal
